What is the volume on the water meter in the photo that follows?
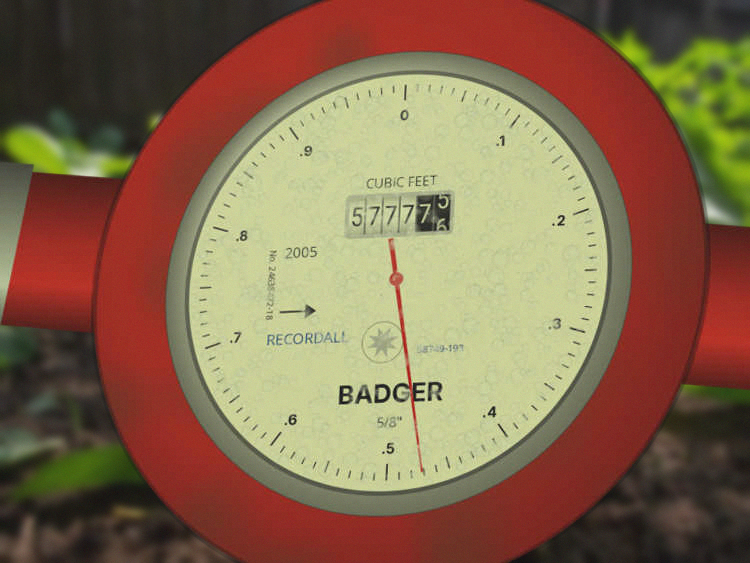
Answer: 577775.47 ft³
